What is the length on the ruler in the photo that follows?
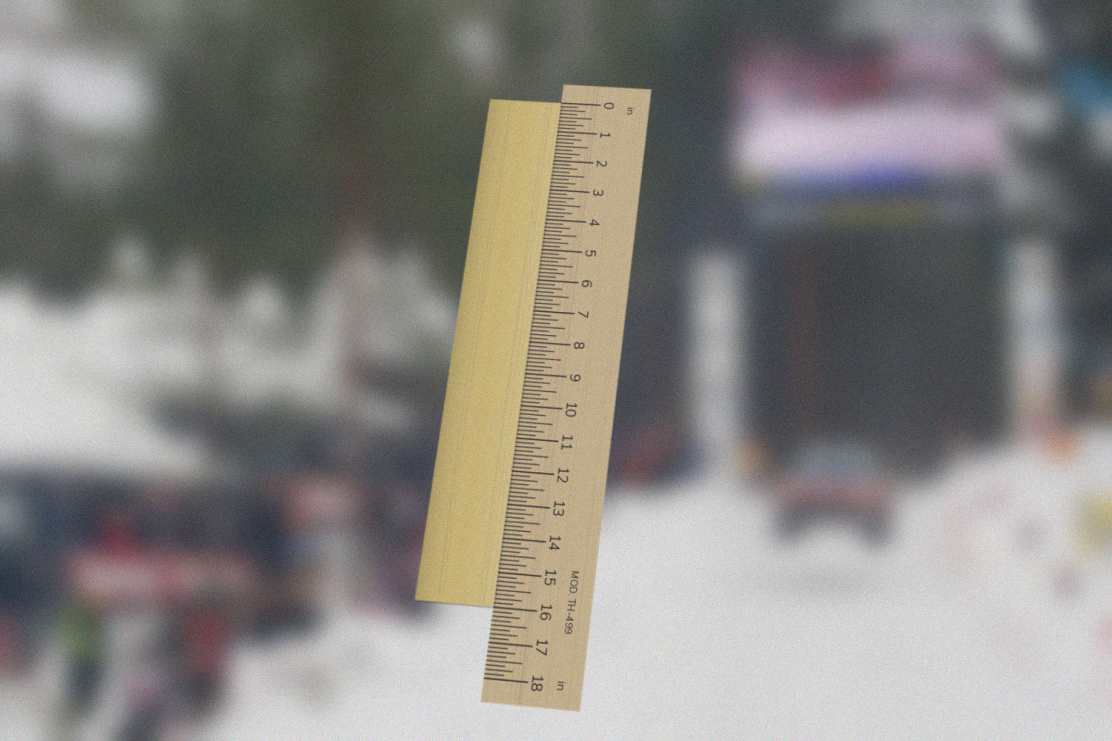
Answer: 16 in
